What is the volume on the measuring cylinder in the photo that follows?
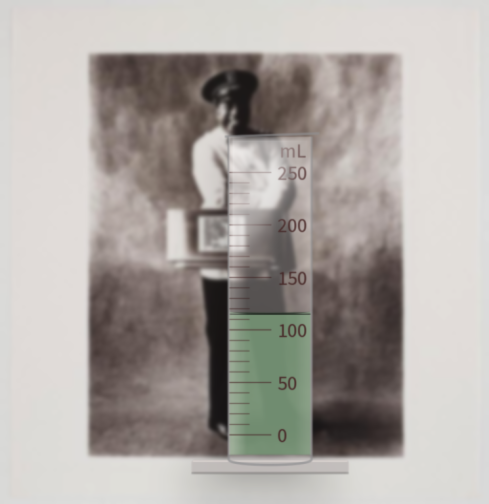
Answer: 115 mL
